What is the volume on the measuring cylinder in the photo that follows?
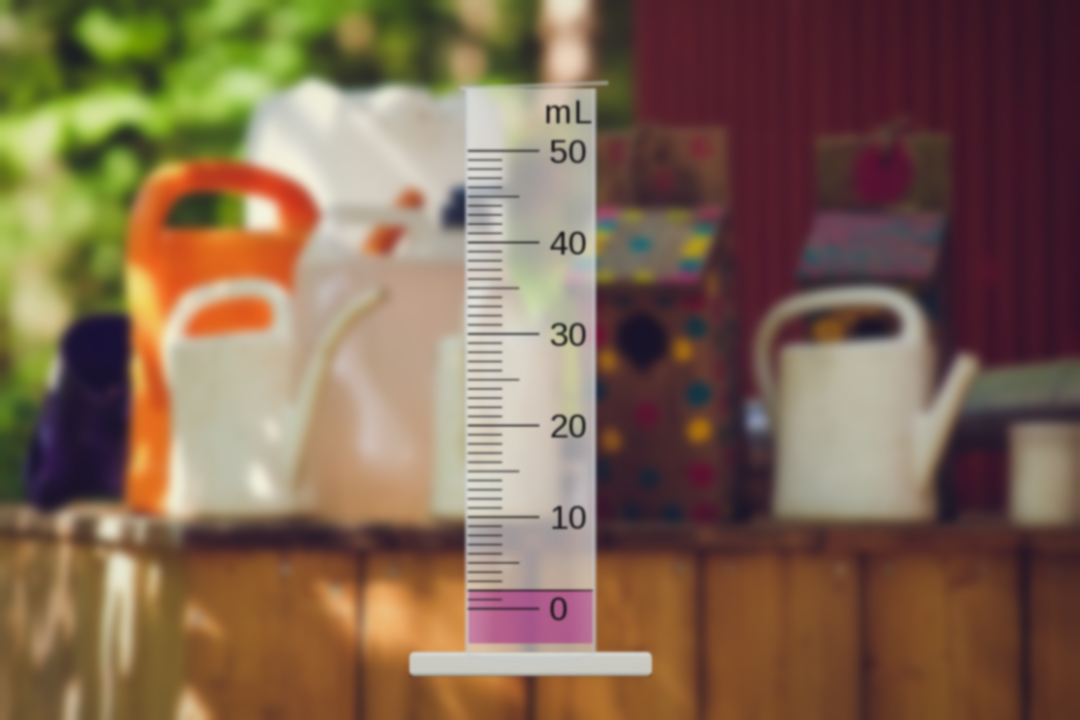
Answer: 2 mL
